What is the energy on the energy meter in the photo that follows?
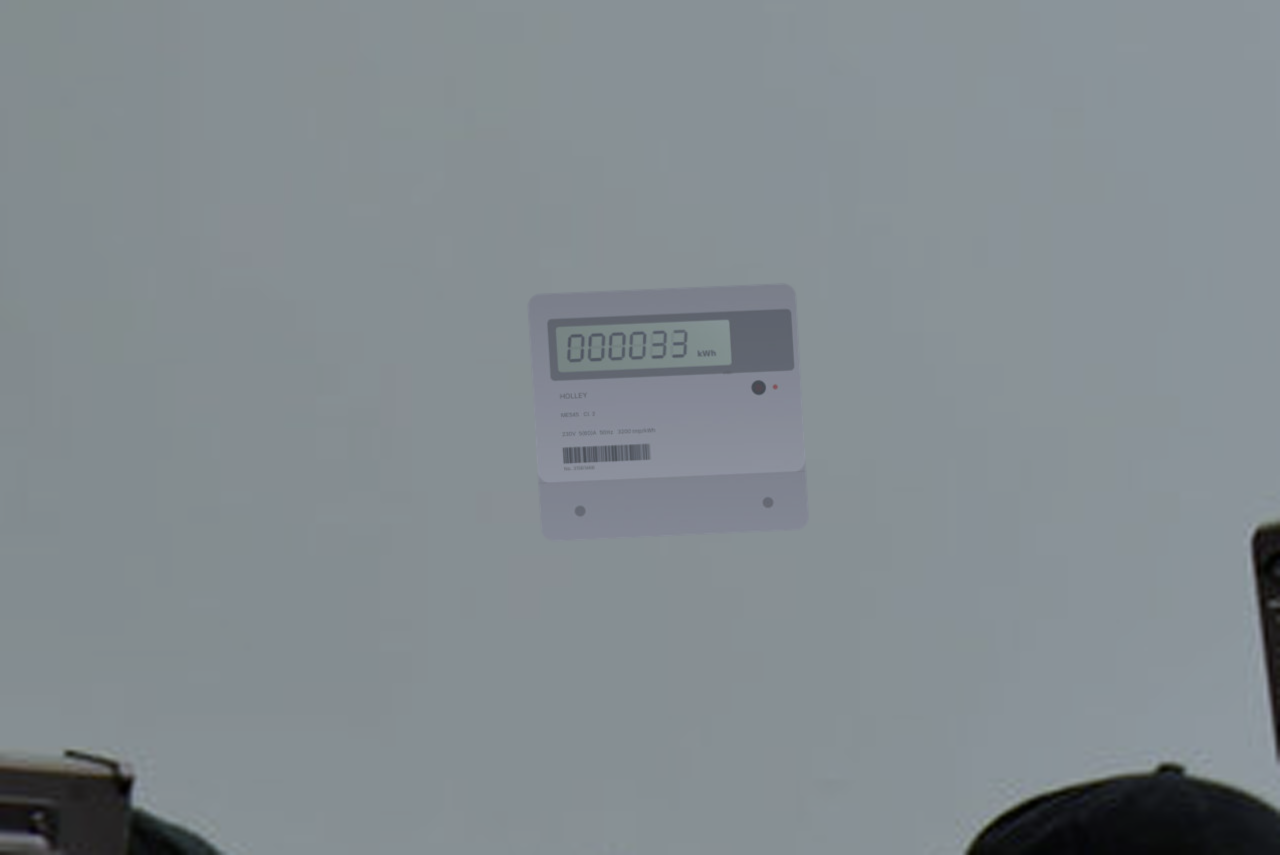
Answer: 33 kWh
